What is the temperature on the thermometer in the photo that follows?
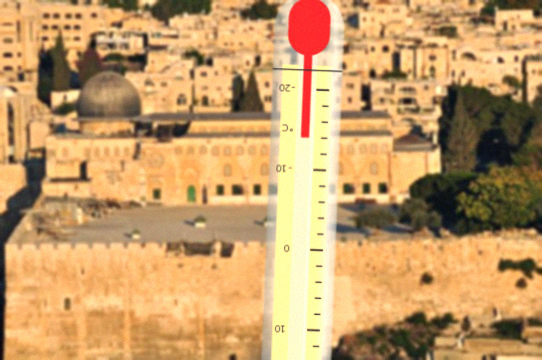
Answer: -14 °C
